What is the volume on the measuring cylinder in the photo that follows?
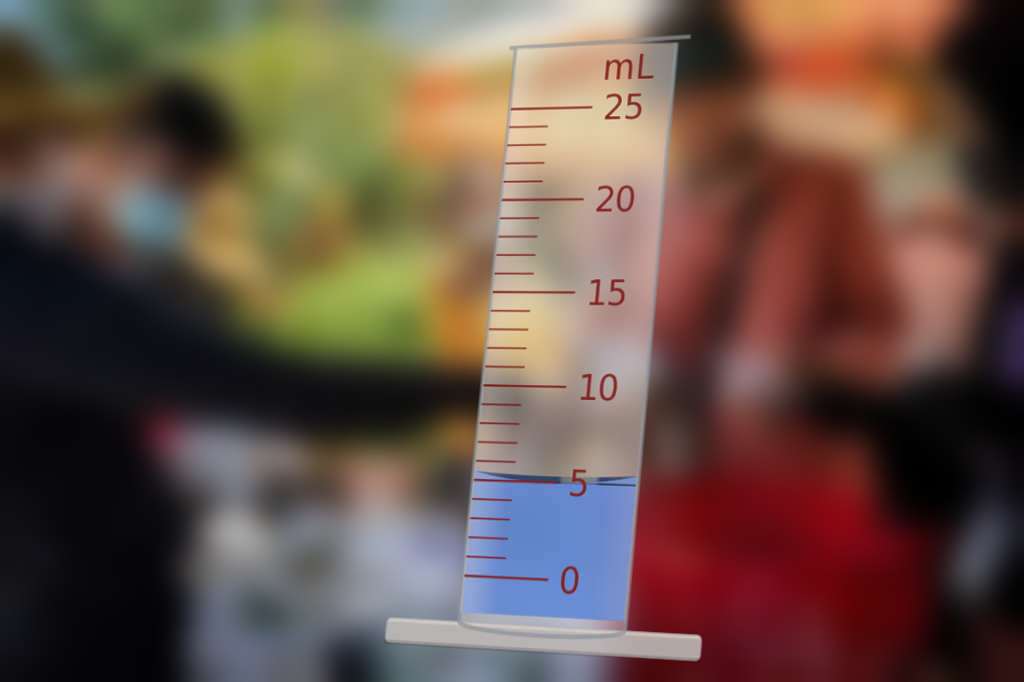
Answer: 5 mL
